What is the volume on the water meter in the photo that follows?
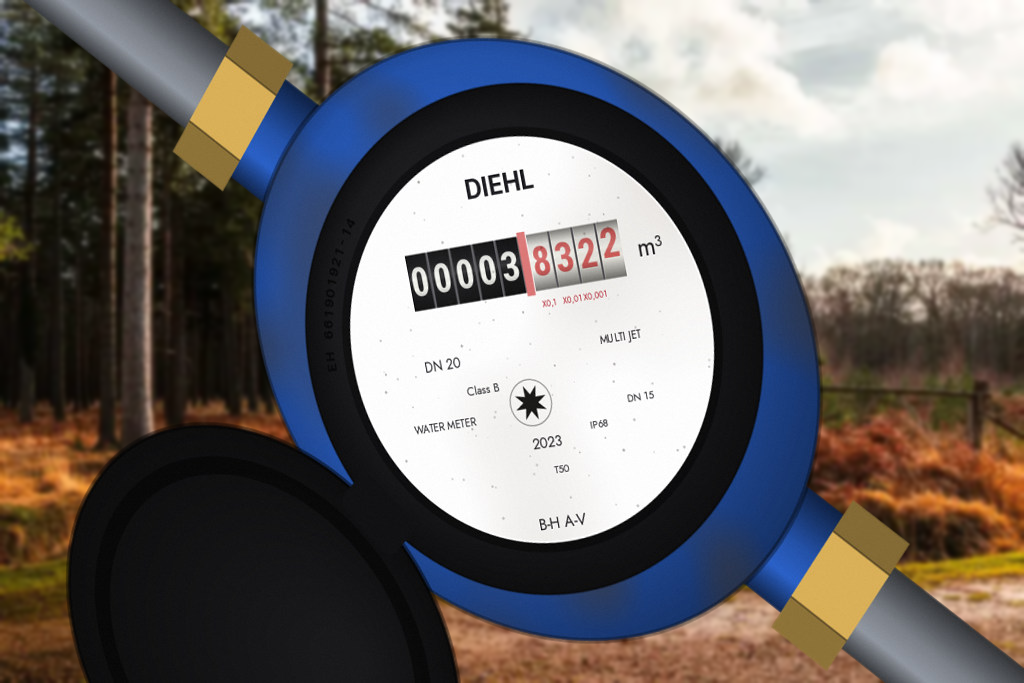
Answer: 3.8322 m³
